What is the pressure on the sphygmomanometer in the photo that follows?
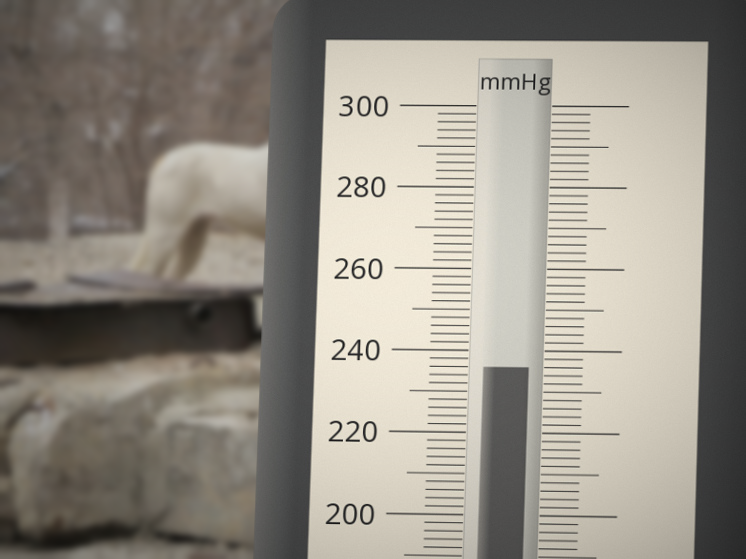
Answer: 236 mmHg
